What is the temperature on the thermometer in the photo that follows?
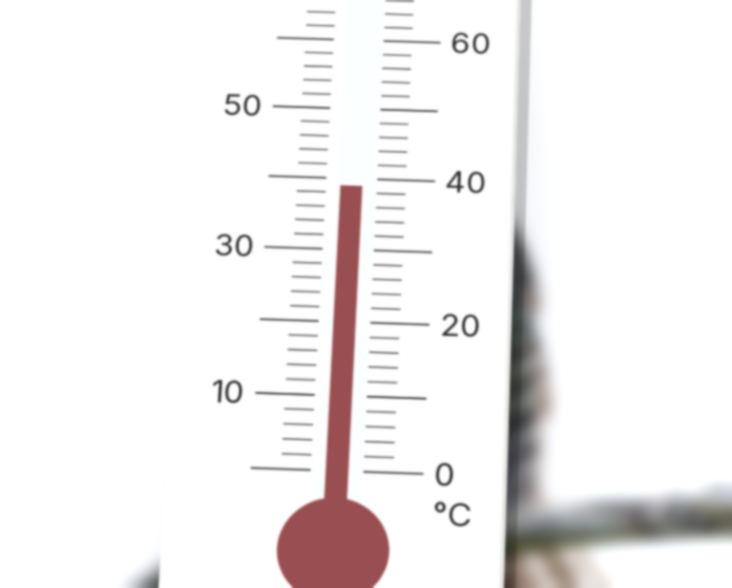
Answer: 39 °C
